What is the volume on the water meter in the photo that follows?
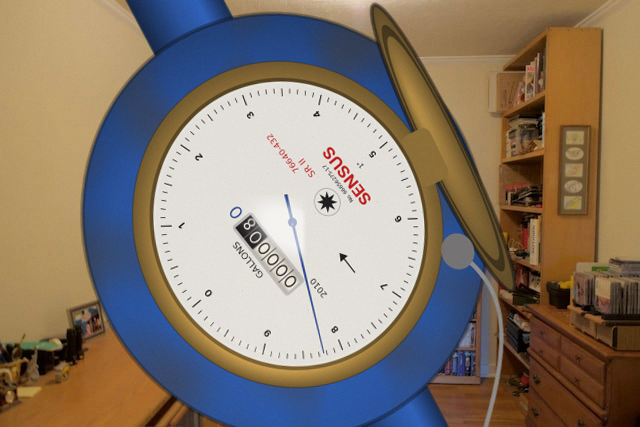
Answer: 78.2 gal
